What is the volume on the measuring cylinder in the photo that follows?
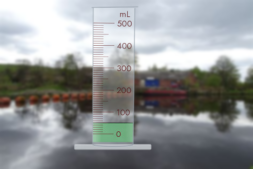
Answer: 50 mL
